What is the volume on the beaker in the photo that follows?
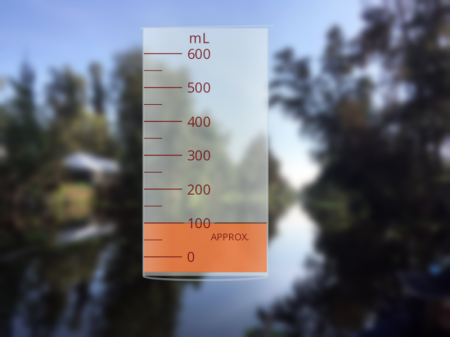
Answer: 100 mL
